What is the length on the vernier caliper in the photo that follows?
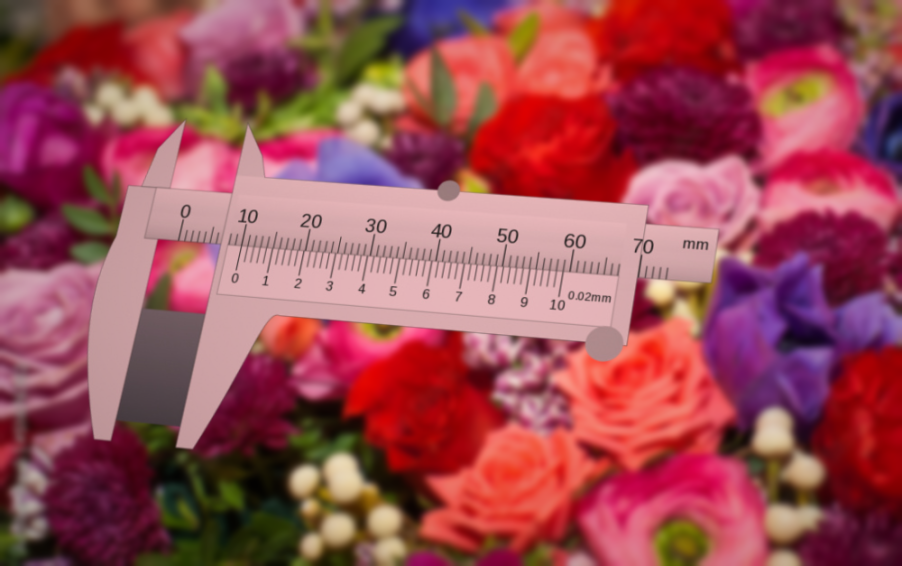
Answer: 10.0 mm
